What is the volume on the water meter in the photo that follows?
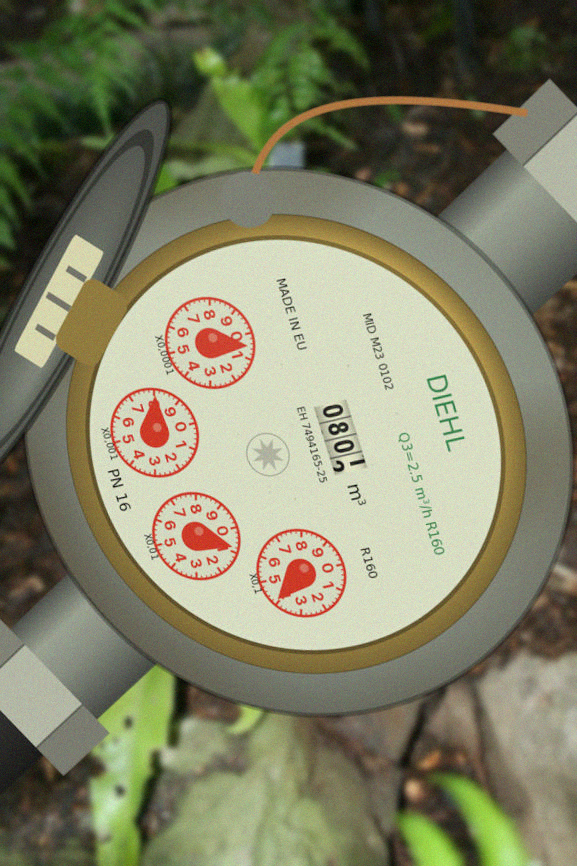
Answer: 801.4080 m³
